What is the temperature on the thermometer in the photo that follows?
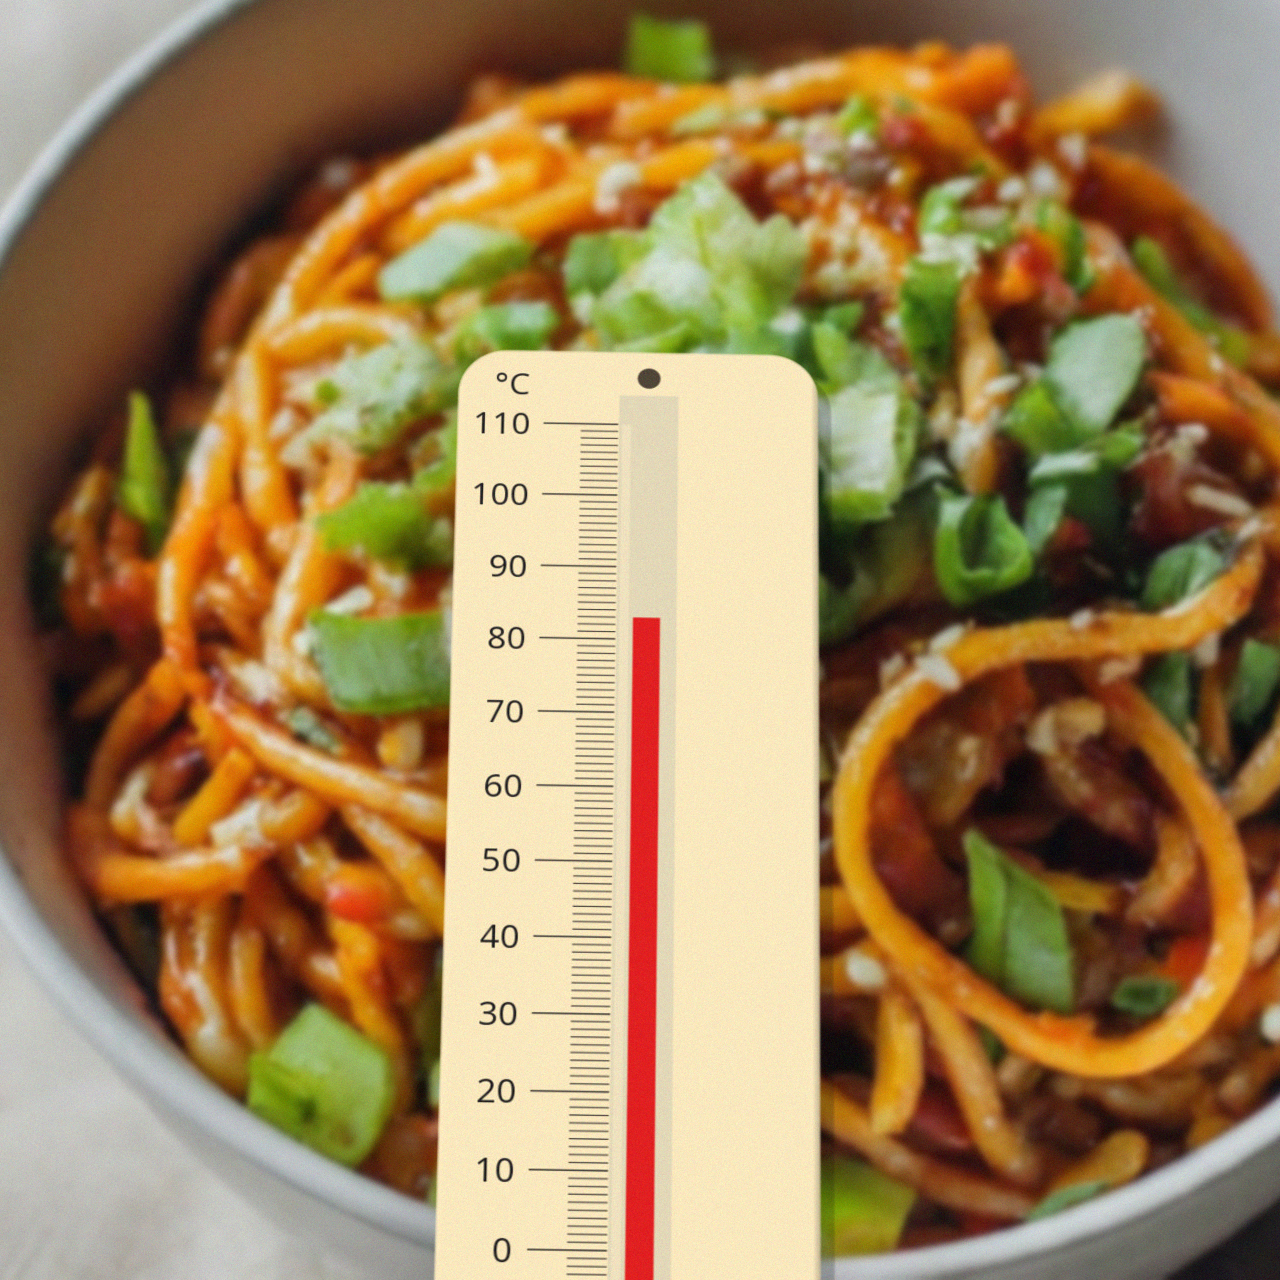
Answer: 83 °C
